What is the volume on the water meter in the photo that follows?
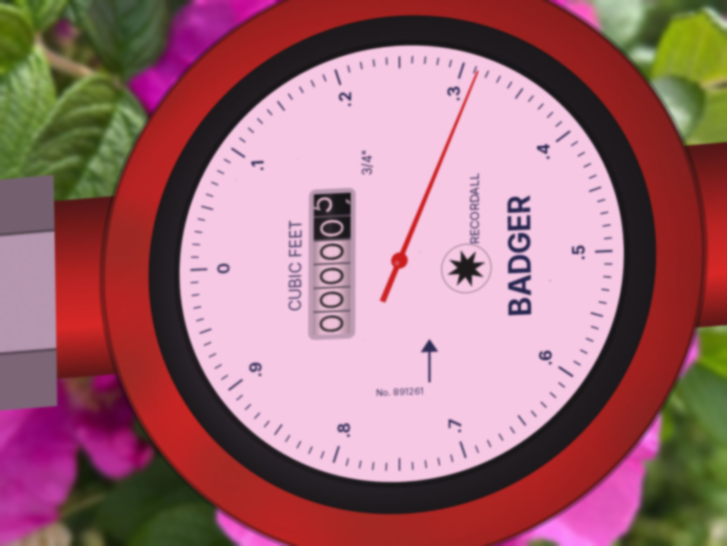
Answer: 5.31 ft³
